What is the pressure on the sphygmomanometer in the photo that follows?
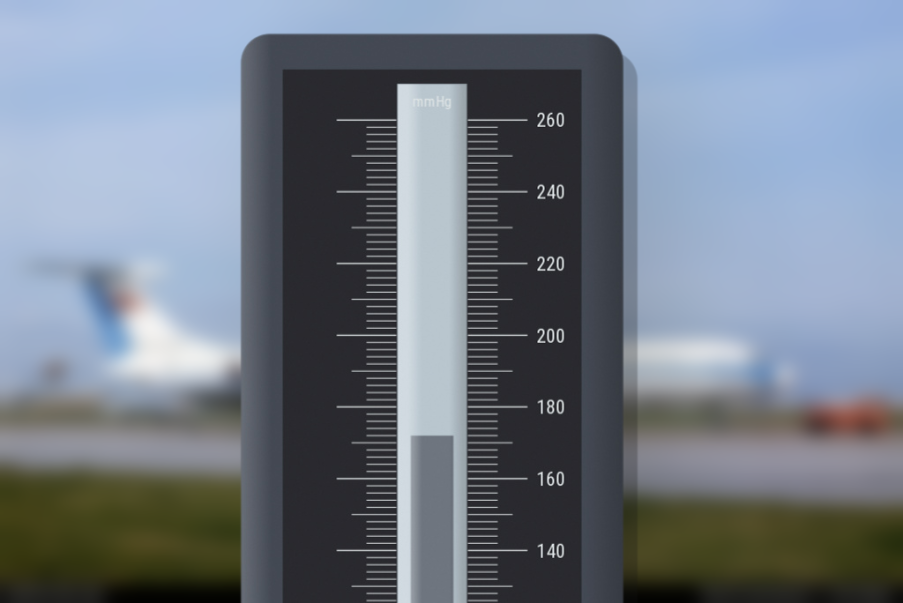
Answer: 172 mmHg
